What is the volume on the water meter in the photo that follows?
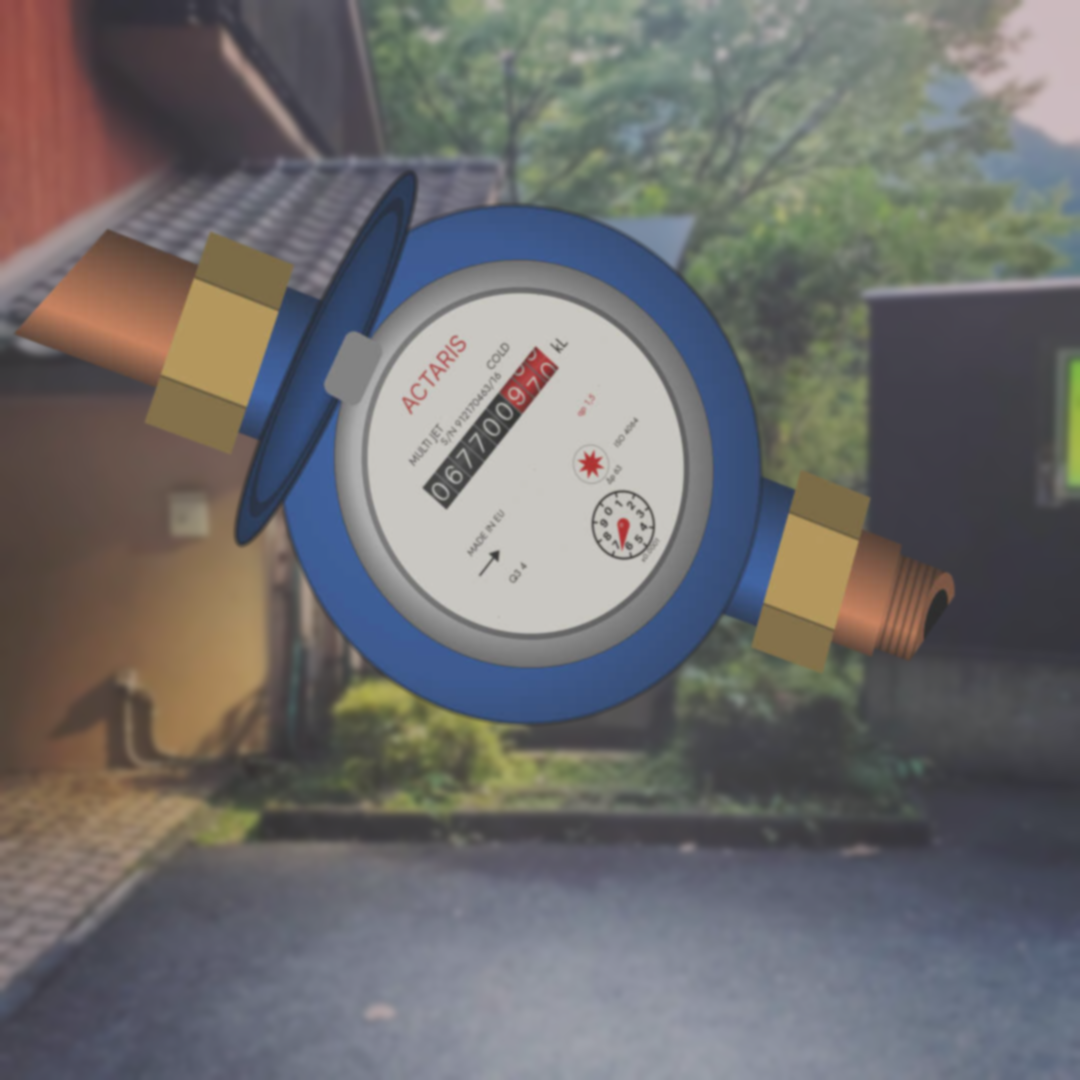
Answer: 67700.9696 kL
